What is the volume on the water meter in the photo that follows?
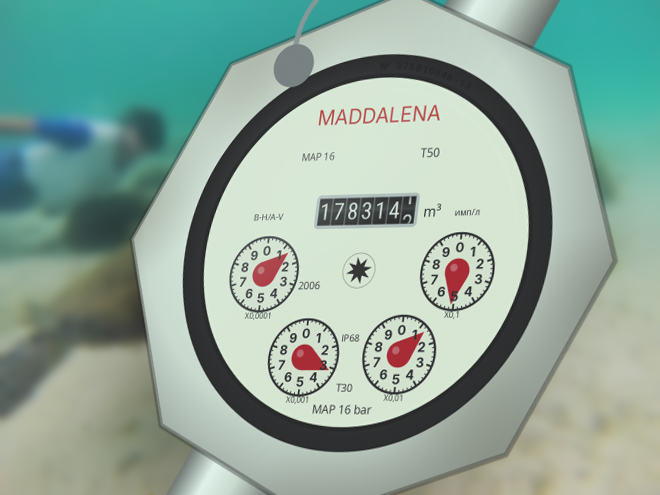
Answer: 1783141.5131 m³
